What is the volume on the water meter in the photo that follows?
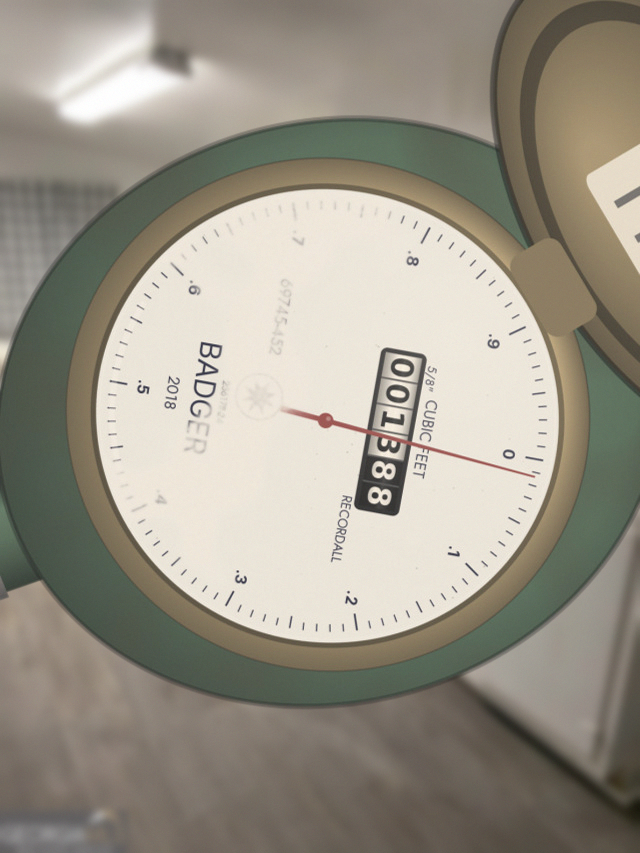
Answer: 1388.01 ft³
